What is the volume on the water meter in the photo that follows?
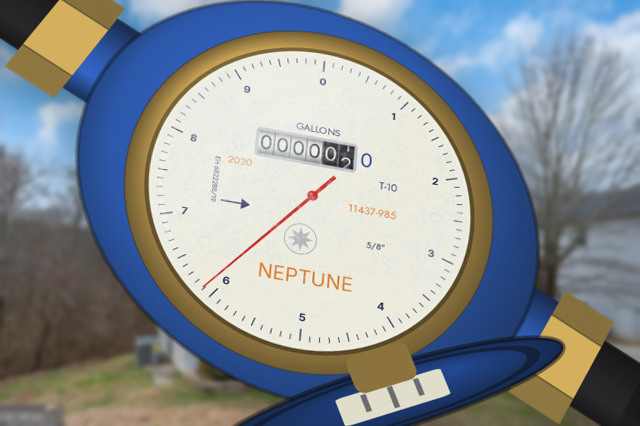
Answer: 16.1 gal
